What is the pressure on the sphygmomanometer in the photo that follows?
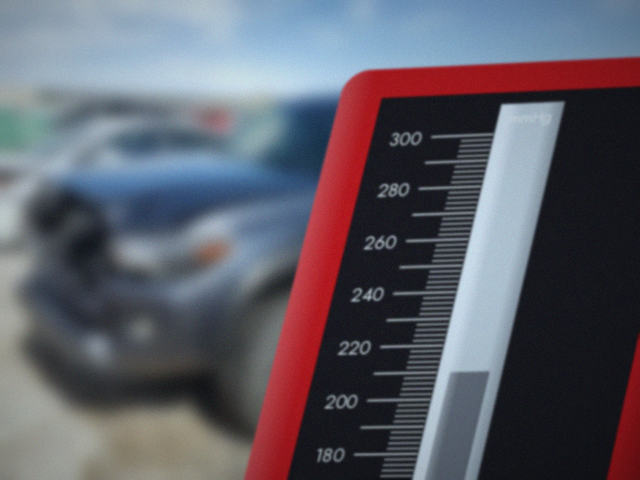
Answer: 210 mmHg
